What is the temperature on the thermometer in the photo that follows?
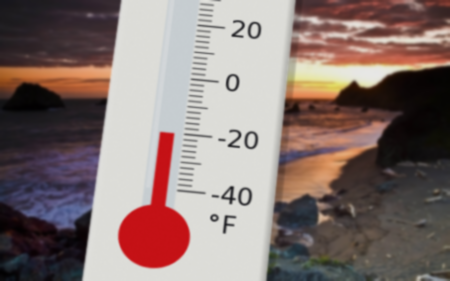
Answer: -20 °F
